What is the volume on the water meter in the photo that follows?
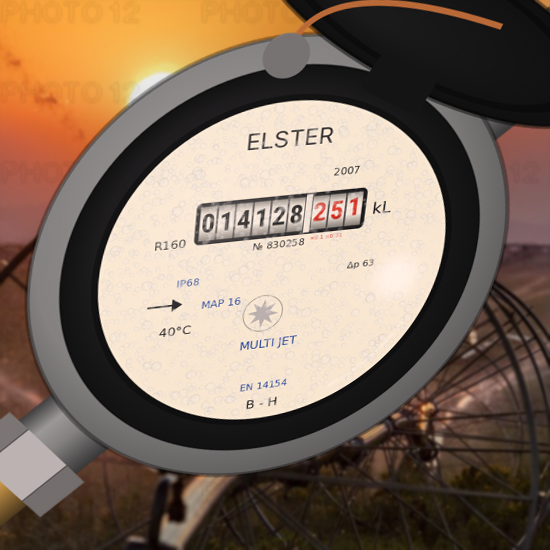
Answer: 14128.251 kL
